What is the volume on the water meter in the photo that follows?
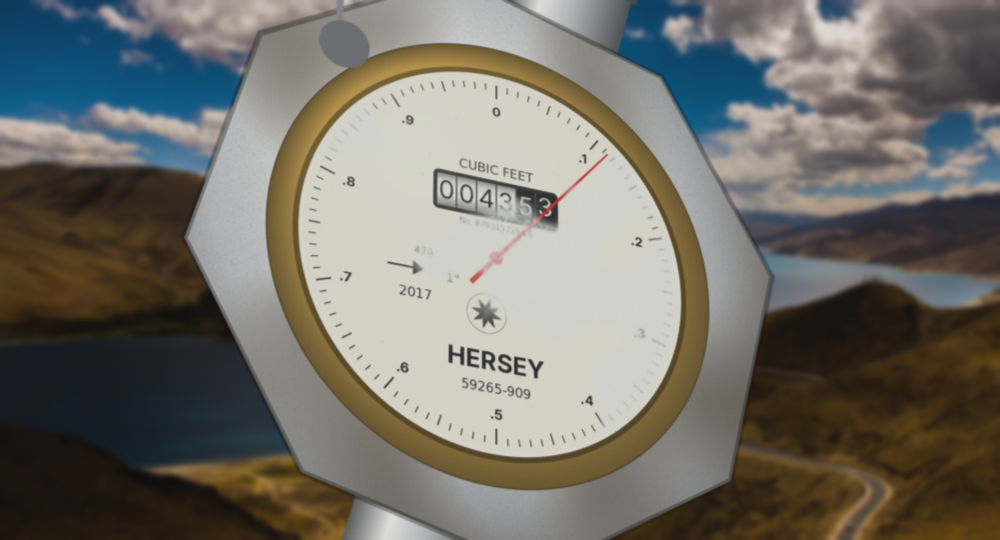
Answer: 4353.11 ft³
